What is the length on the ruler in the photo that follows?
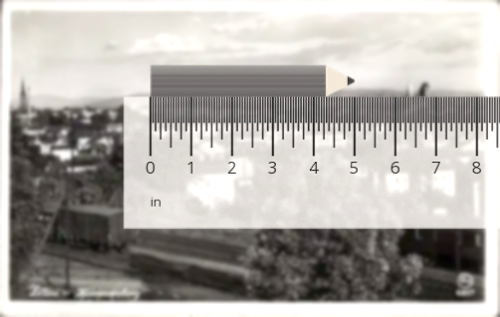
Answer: 5 in
